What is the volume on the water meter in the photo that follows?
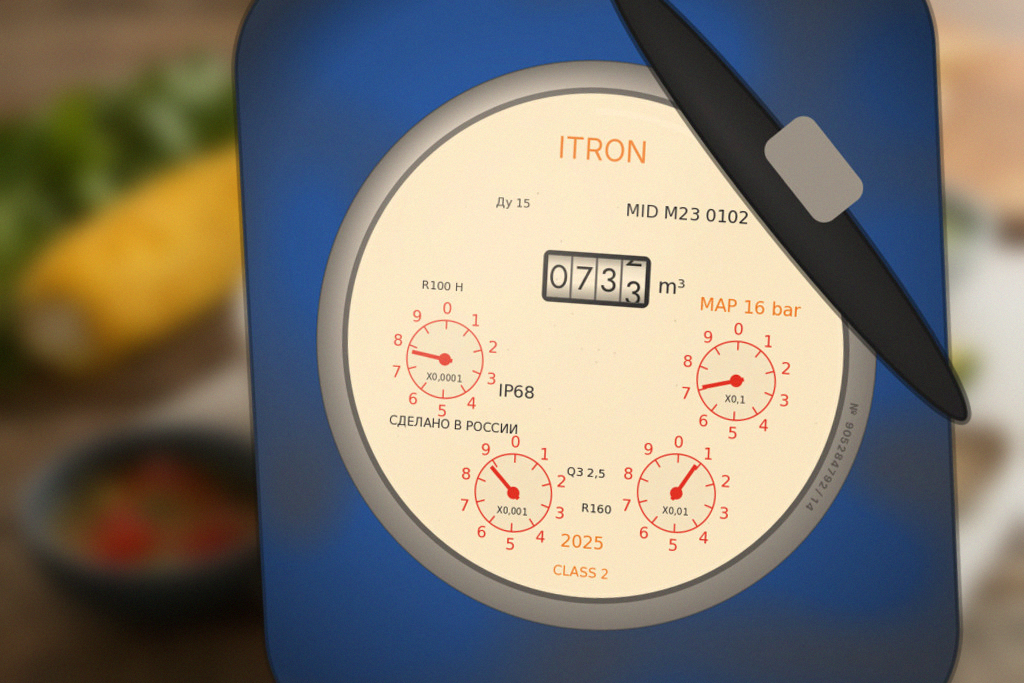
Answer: 732.7087 m³
